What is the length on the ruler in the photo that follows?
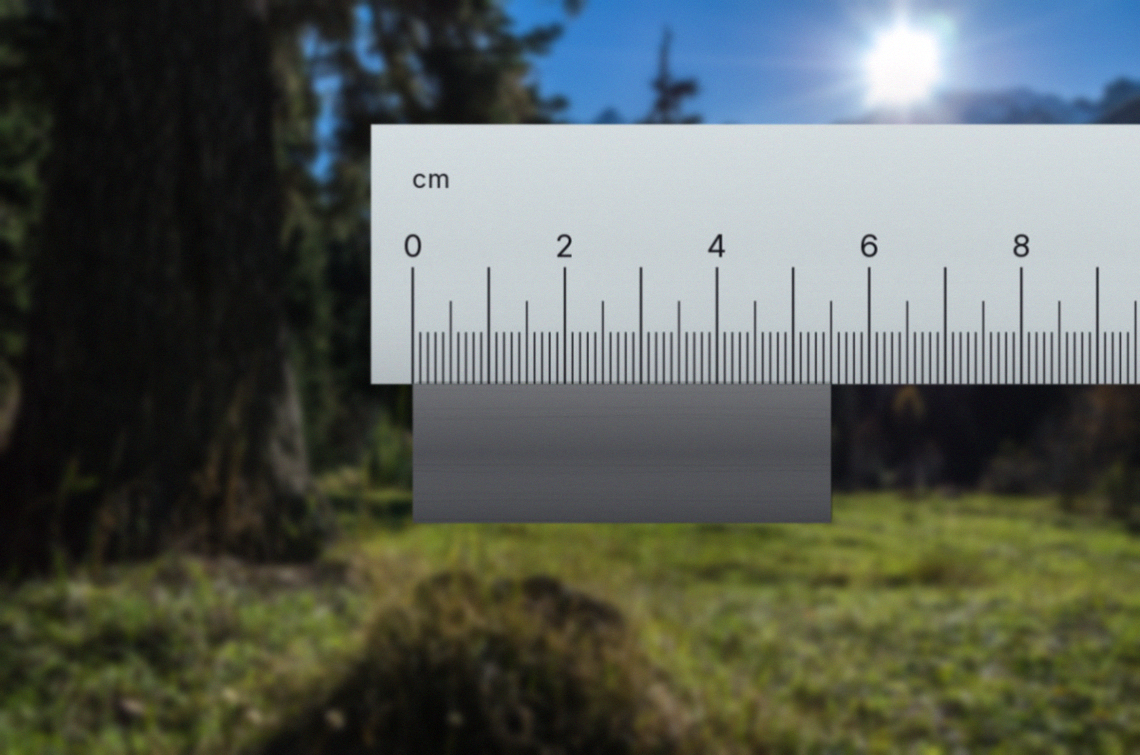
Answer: 5.5 cm
